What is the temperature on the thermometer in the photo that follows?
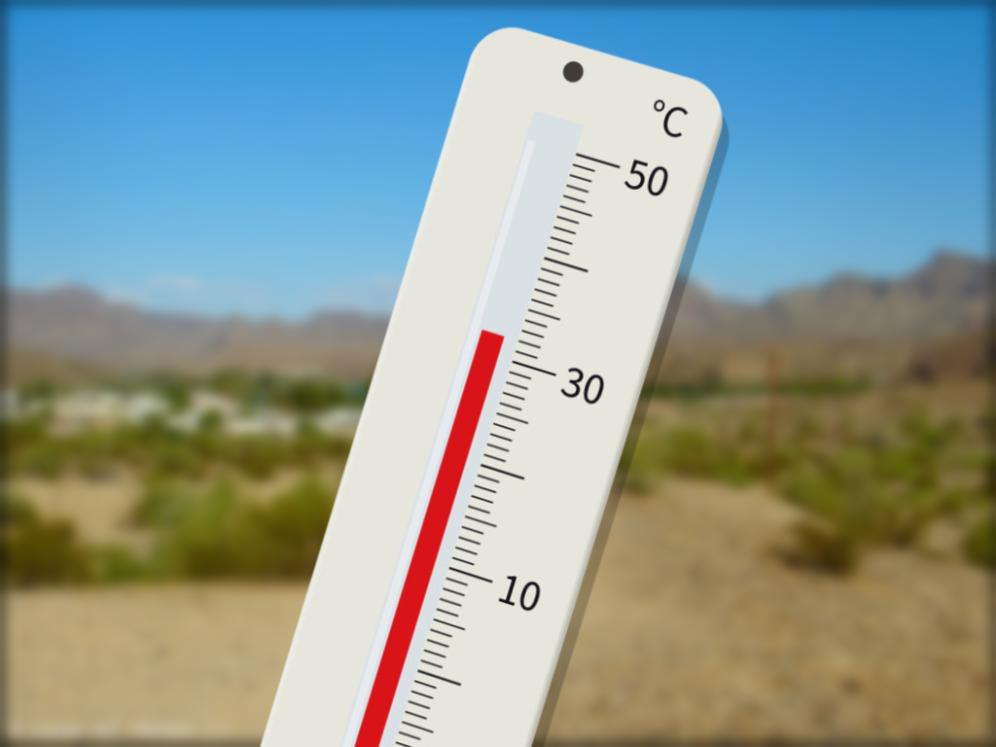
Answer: 32 °C
